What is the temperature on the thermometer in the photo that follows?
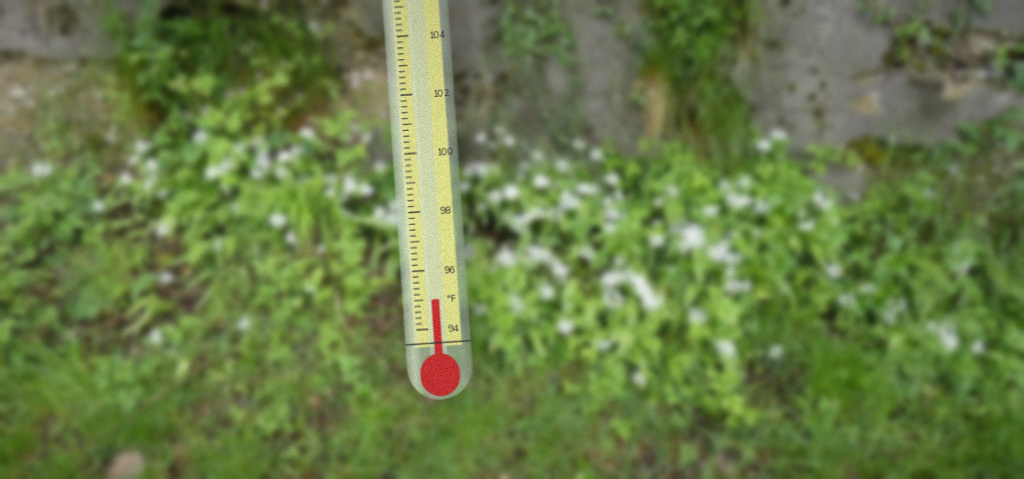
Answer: 95 °F
